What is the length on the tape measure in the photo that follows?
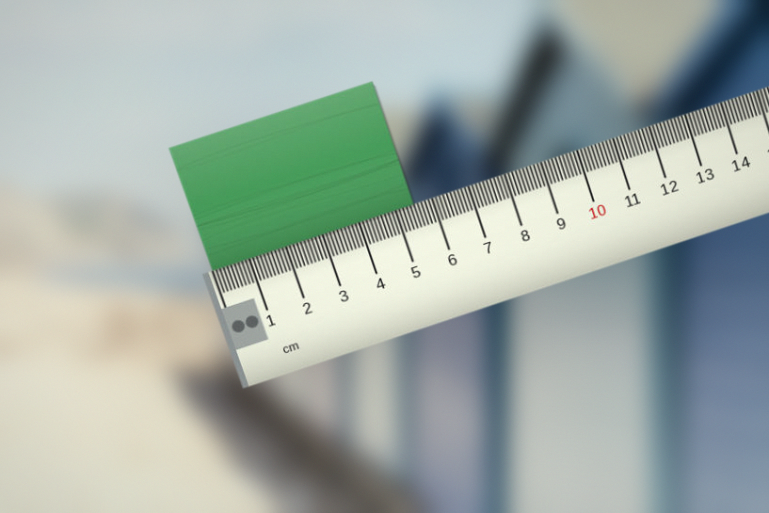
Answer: 5.5 cm
